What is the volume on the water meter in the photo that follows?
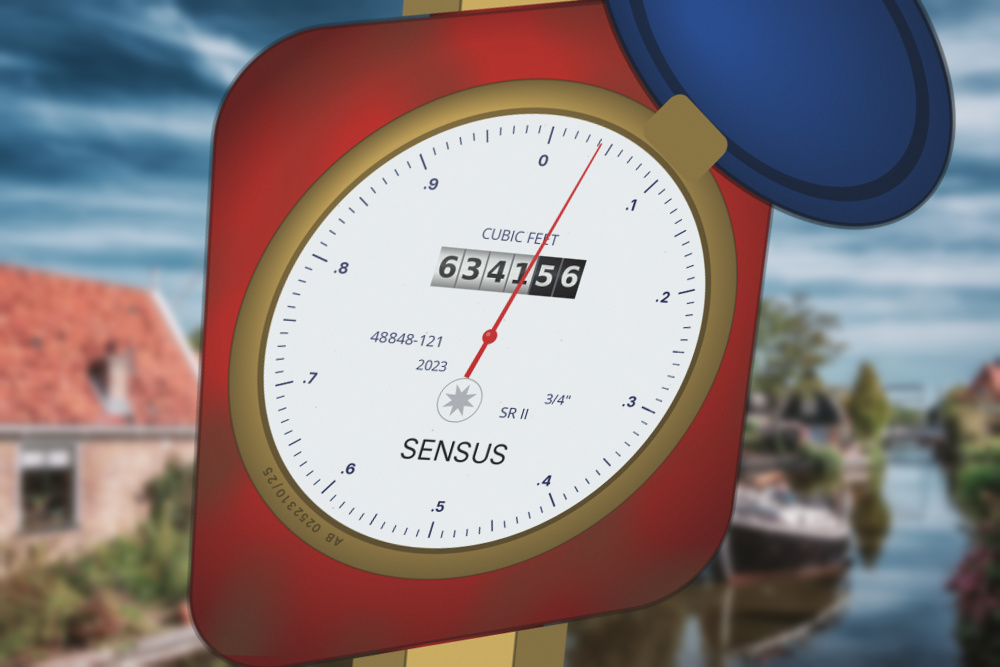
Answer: 634156.04 ft³
